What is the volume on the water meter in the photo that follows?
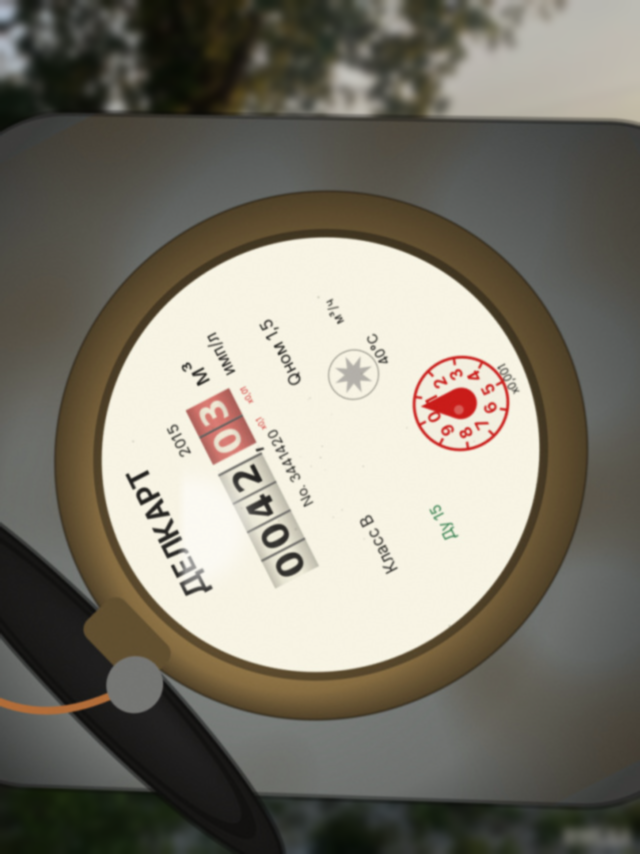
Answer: 42.030 m³
